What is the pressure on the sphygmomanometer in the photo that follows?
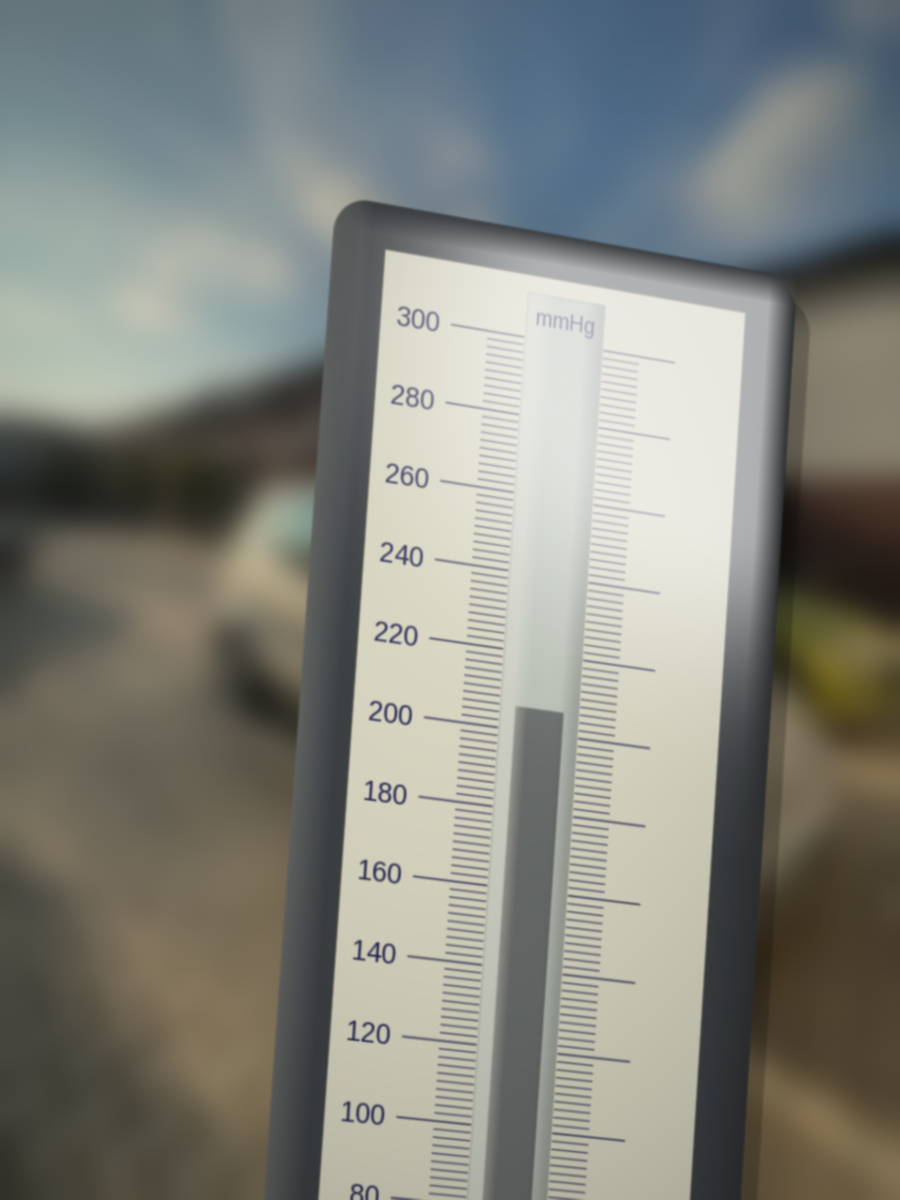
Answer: 206 mmHg
